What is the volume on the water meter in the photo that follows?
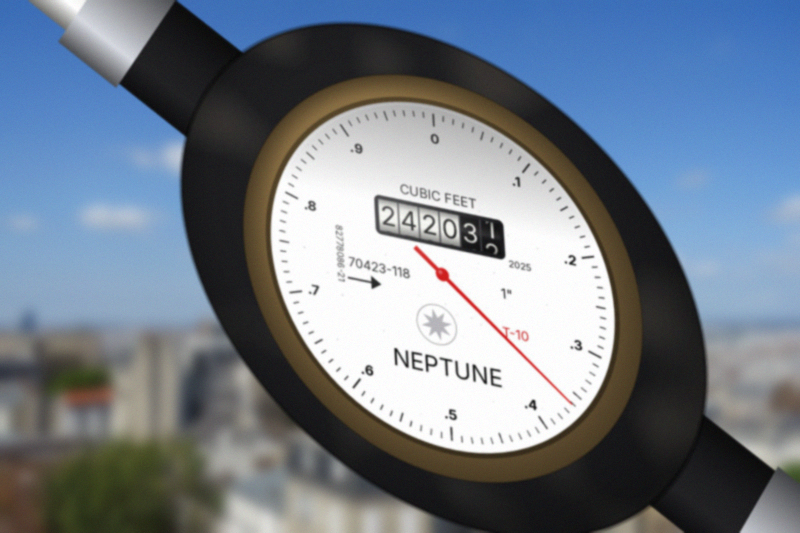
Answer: 242031.36 ft³
